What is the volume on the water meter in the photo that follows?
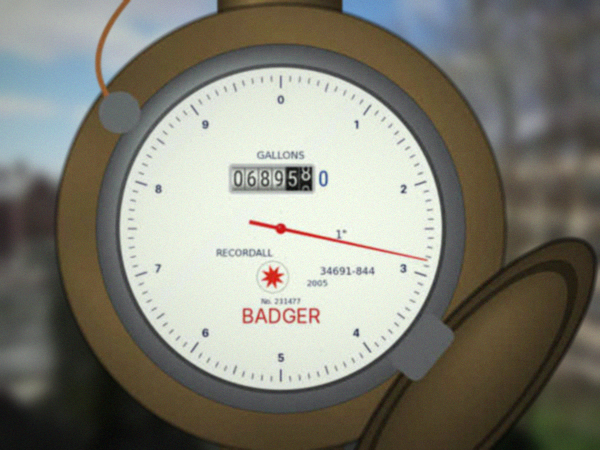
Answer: 689582.8 gal
